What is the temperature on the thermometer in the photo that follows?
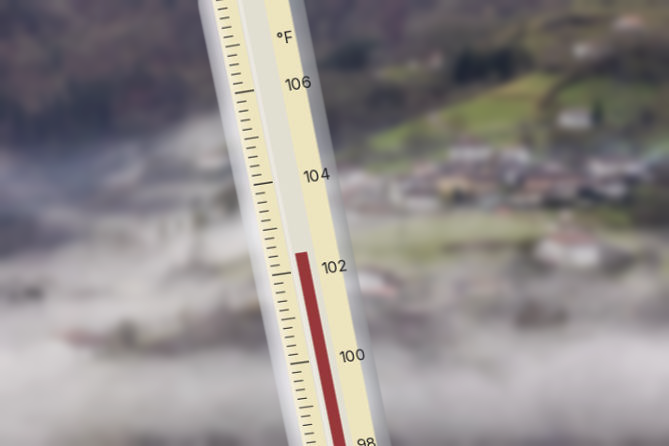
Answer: 102.4 °F
